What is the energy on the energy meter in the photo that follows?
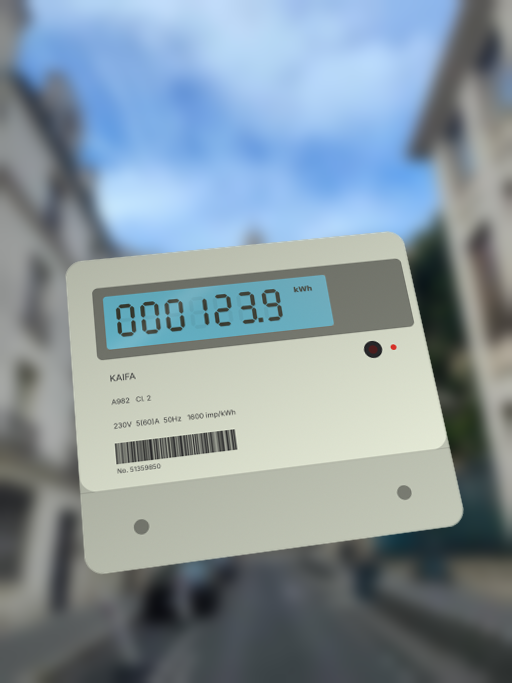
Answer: 123.9 kWh
